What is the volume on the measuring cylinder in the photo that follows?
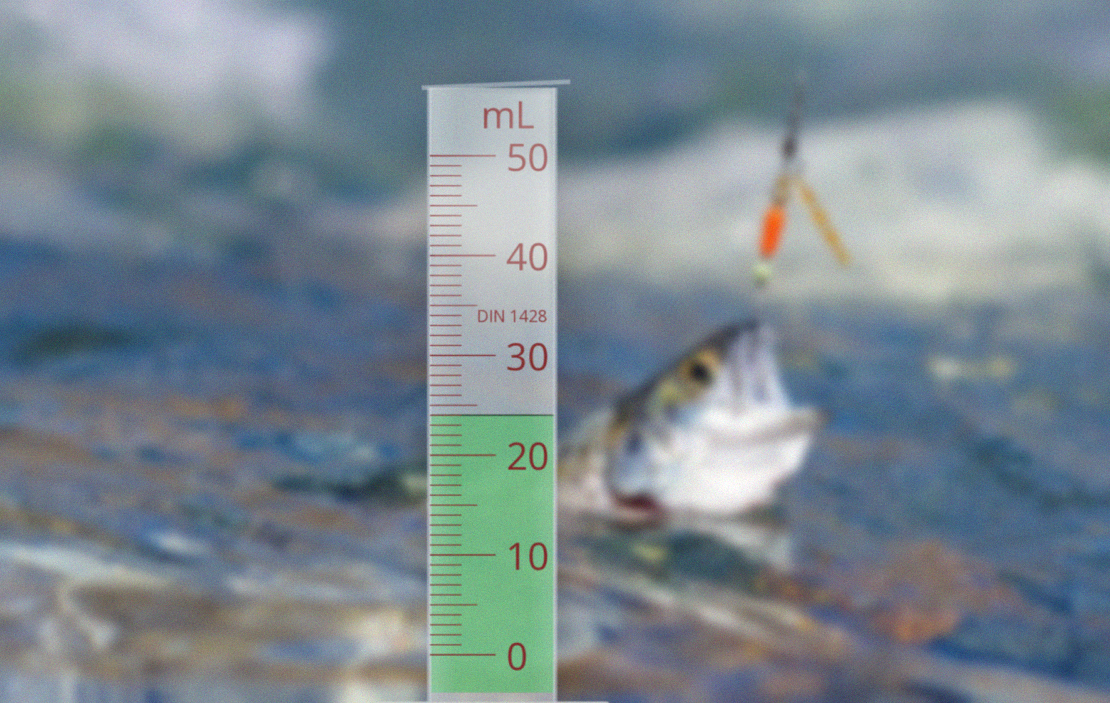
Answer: 24 mL
